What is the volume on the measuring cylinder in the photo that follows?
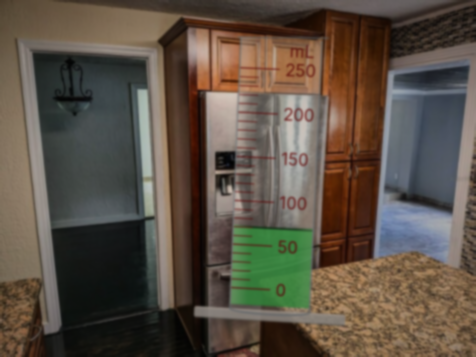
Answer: 70 mL
